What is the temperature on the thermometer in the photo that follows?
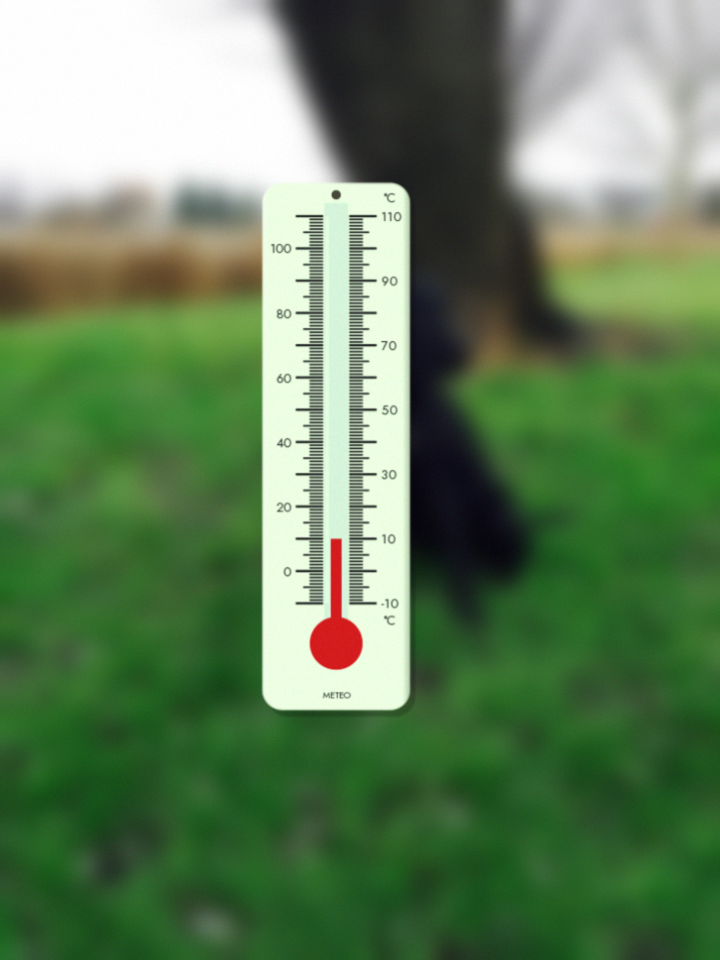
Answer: 10 °C
